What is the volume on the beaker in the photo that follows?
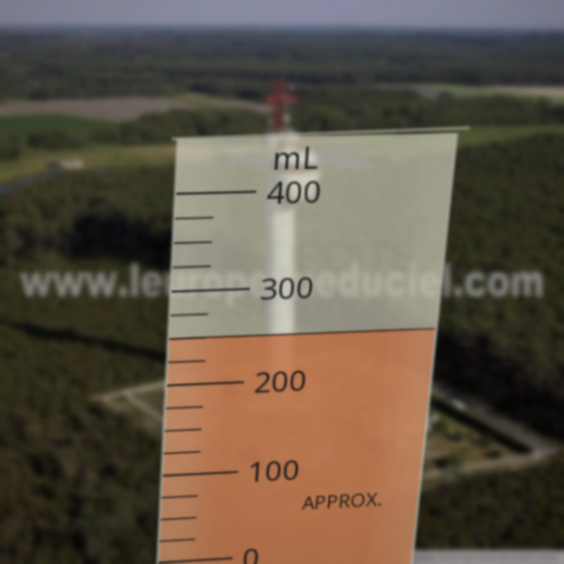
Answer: 250 mL
